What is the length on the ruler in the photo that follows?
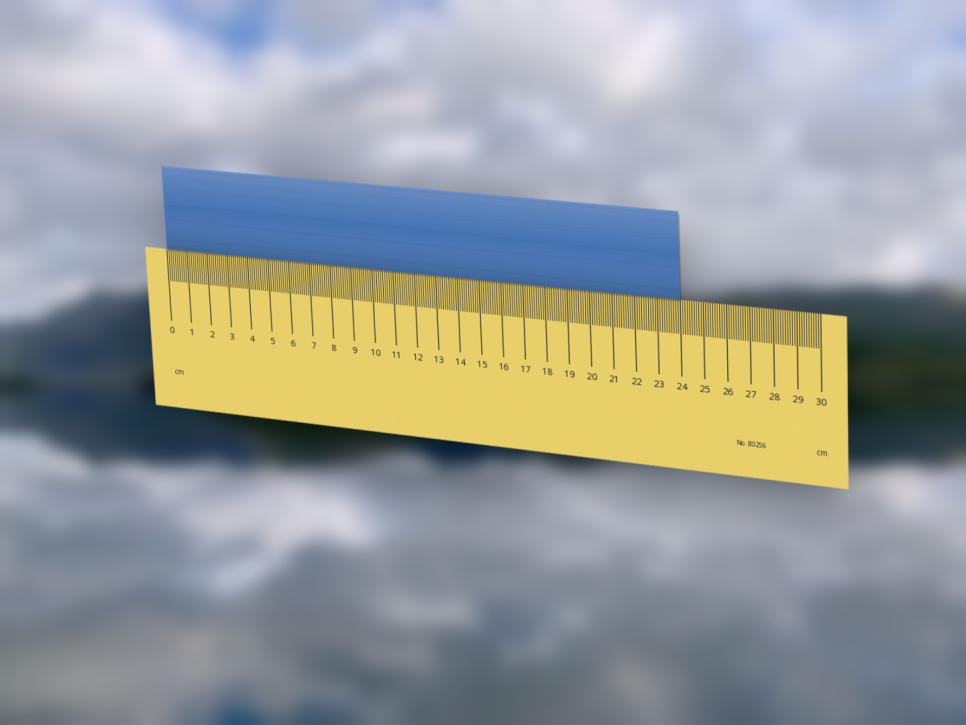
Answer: 24 cm
